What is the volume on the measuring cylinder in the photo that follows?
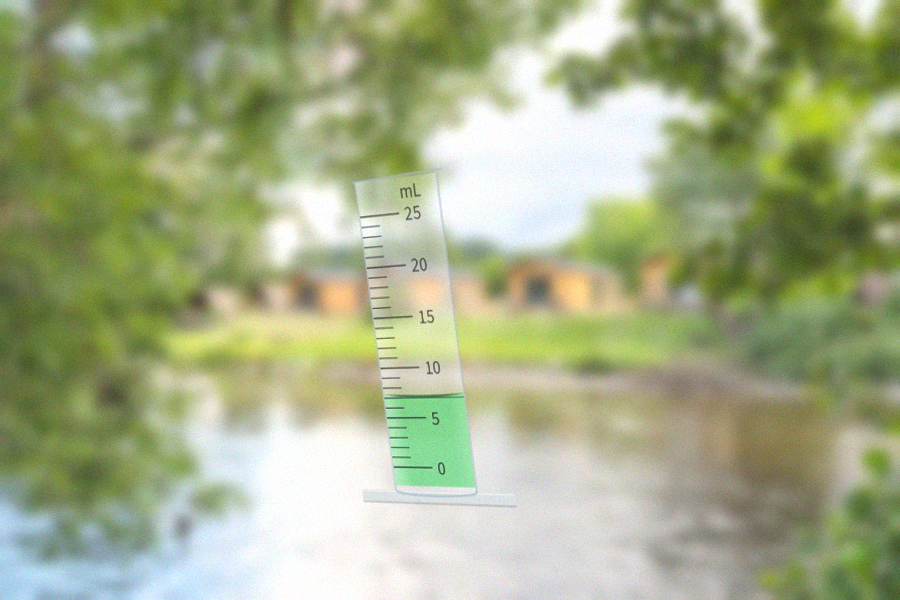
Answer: 7 mL
